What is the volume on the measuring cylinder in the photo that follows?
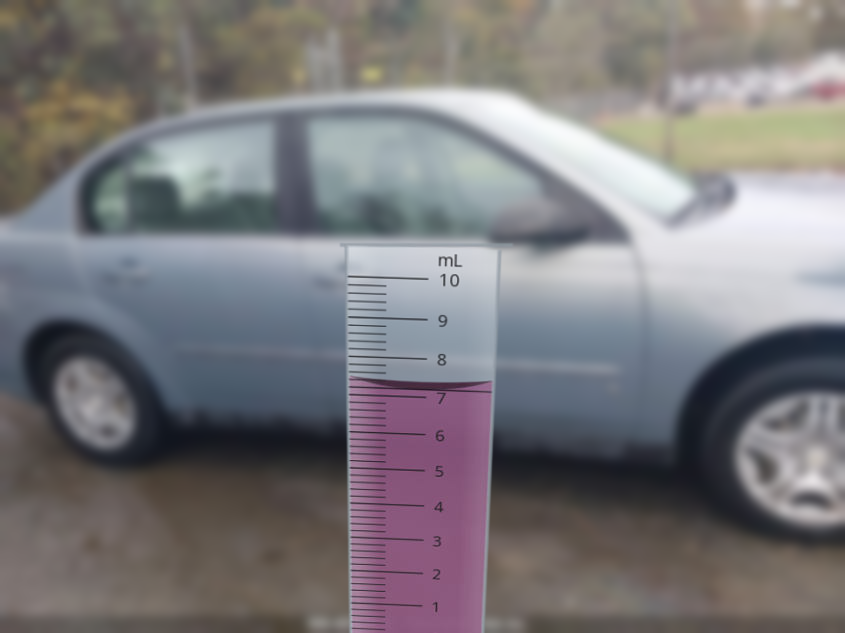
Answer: 7.2 mL
